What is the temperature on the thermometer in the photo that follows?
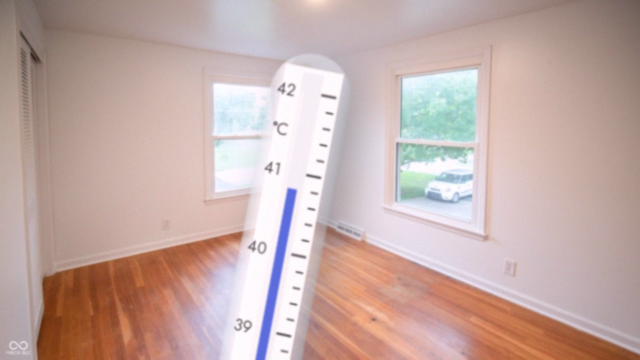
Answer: 40.8 °C
